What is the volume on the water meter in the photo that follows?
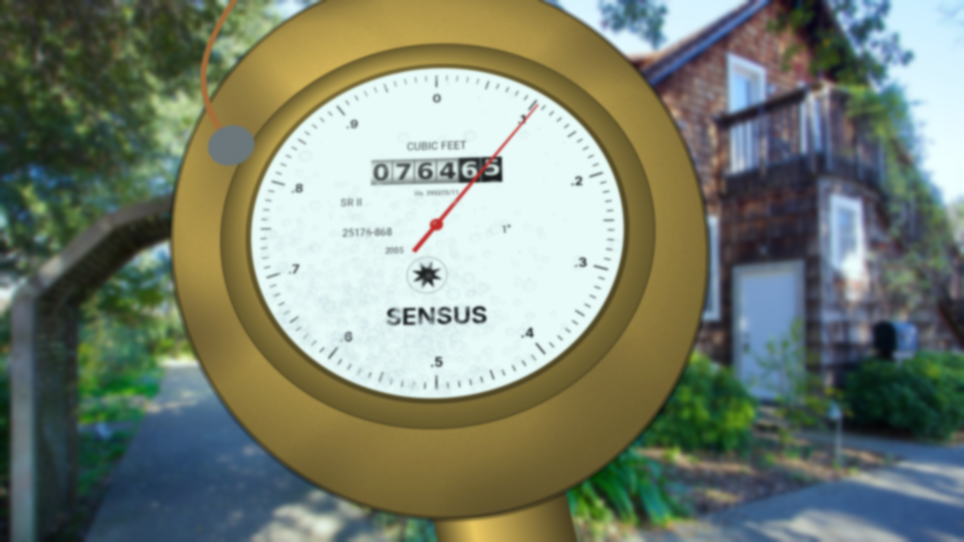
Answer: 76465.10 ft³
